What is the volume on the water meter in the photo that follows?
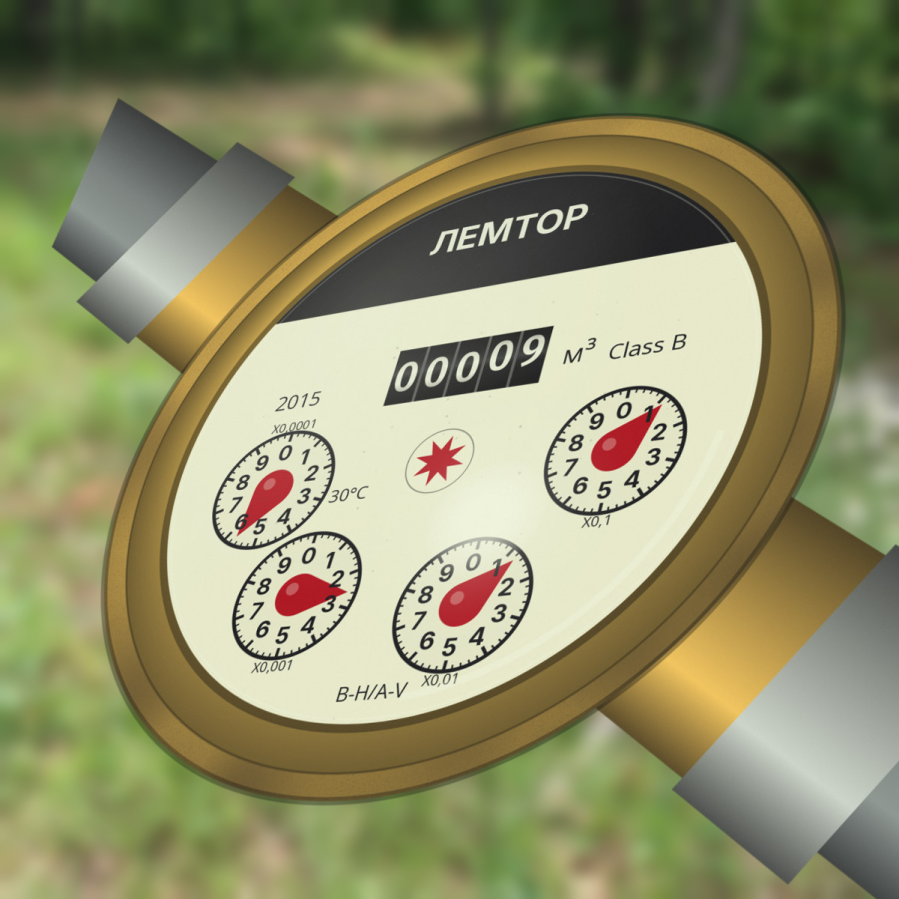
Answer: 9.1125 m³
